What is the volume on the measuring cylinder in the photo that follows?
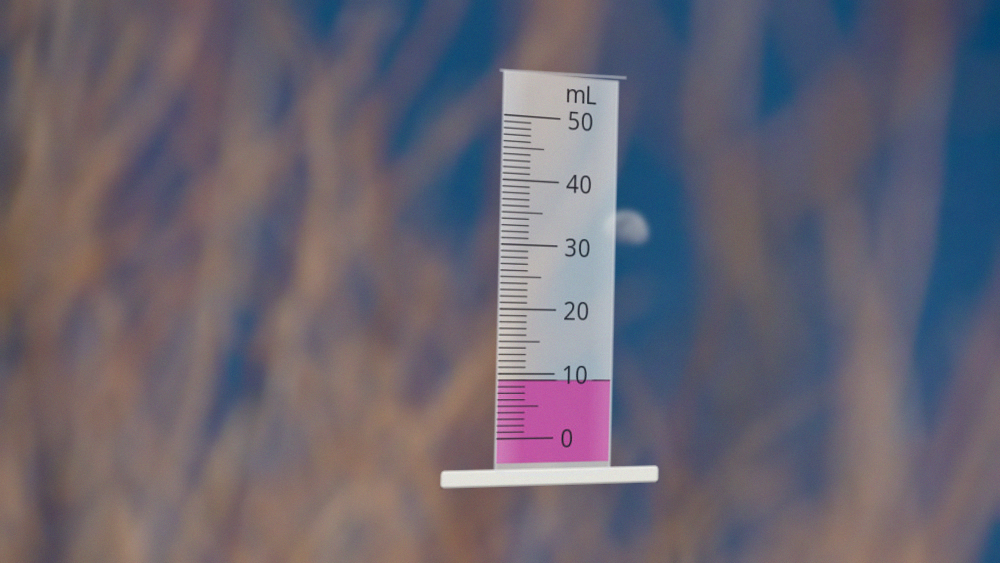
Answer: 9 mL
